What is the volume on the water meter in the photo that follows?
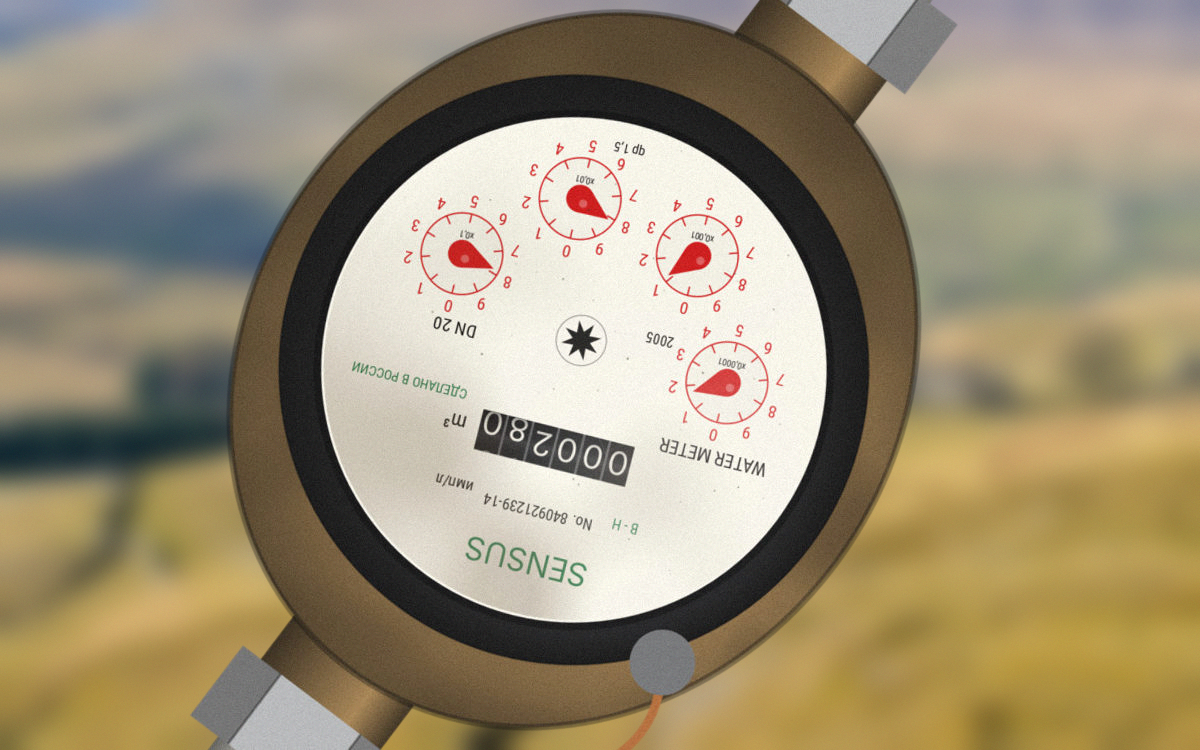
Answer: 279.7811 m³
